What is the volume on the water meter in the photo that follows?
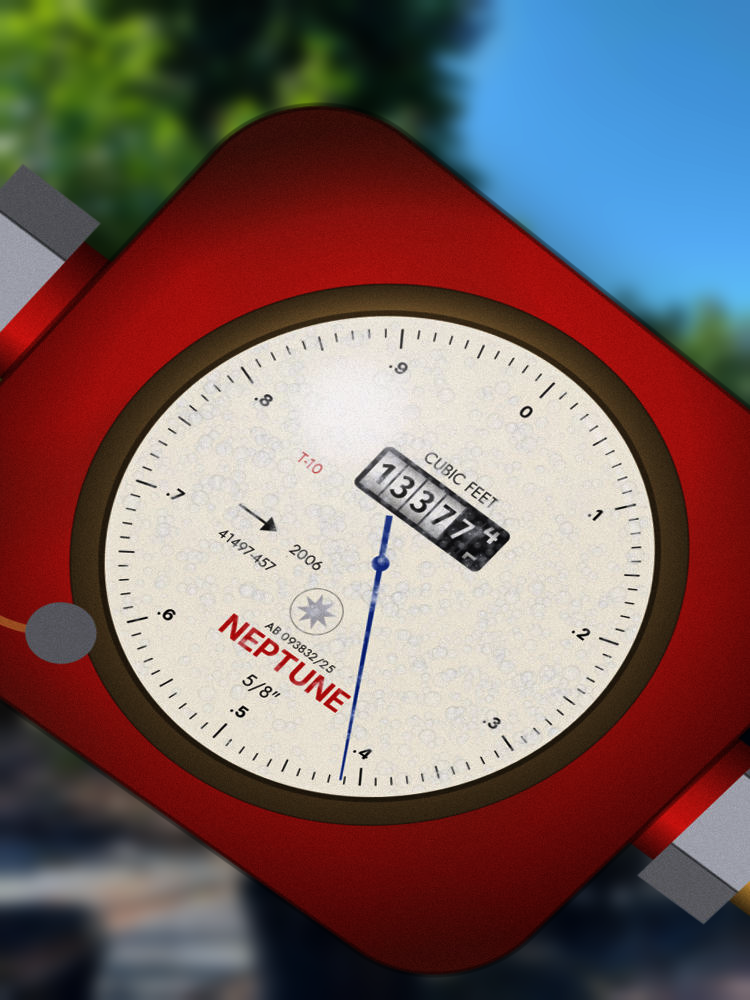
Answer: 133774.41 ft³
